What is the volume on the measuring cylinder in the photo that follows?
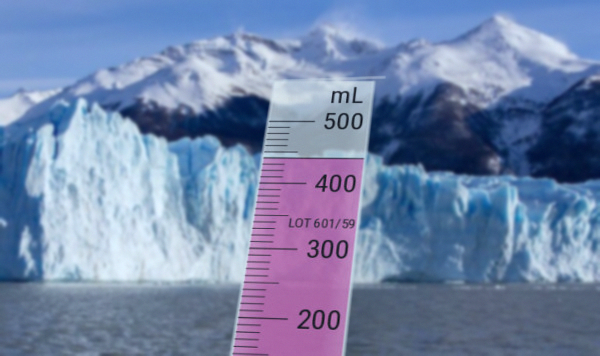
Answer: 440 mL
